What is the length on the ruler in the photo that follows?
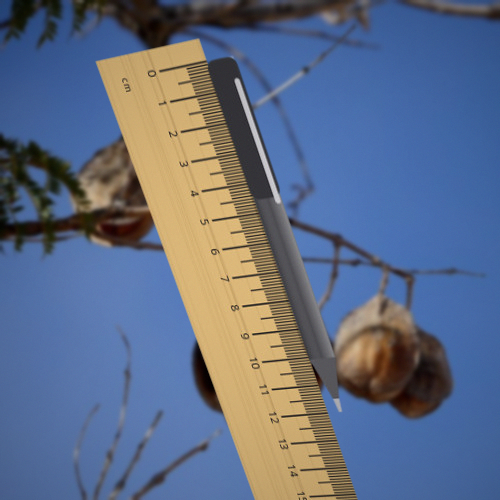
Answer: 12 cm
